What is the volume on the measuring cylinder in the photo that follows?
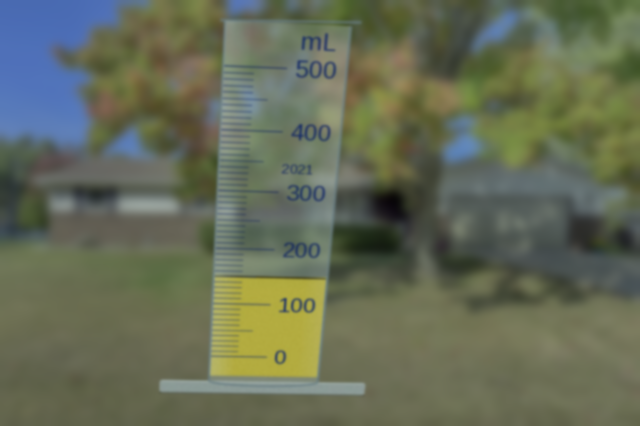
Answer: 150 mL
